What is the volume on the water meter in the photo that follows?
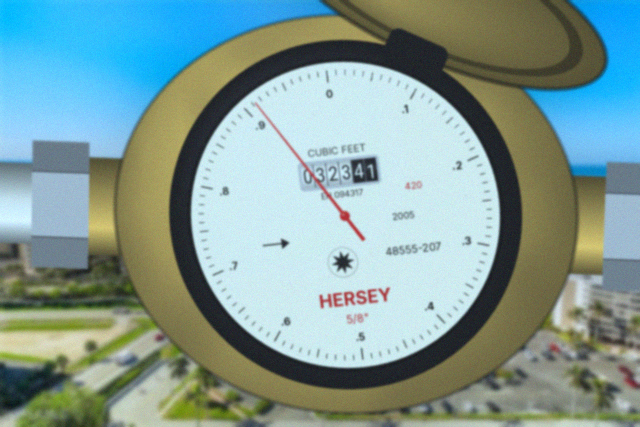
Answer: 32340.91 ft³
